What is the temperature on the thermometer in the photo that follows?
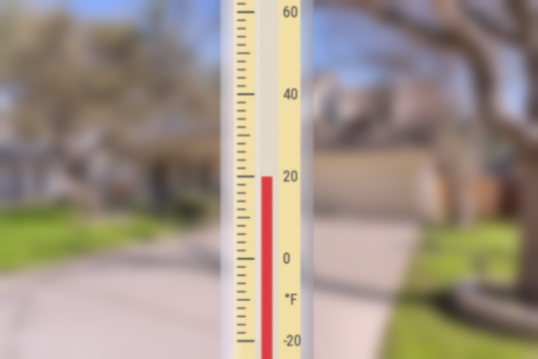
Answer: 20 °F
